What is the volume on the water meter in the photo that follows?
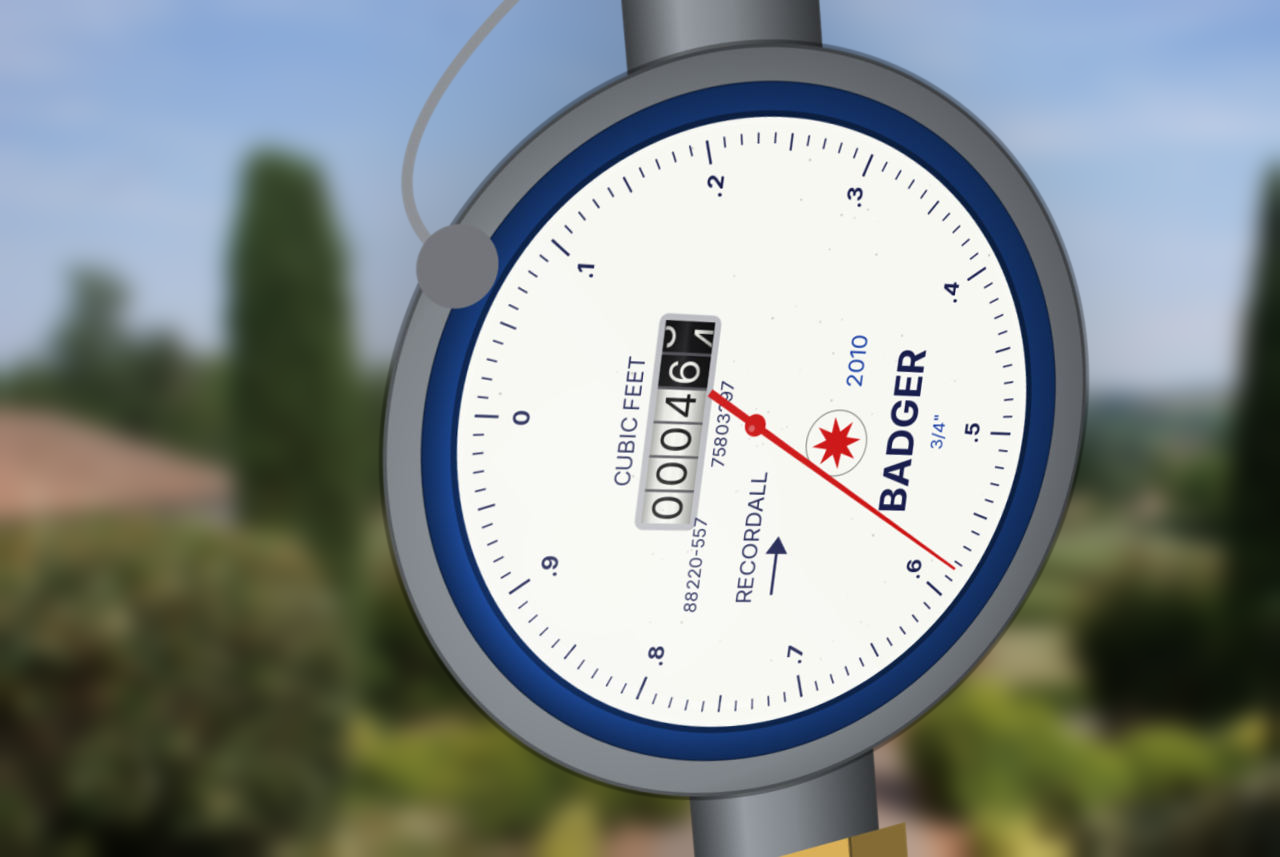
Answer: 463.58 ft³
